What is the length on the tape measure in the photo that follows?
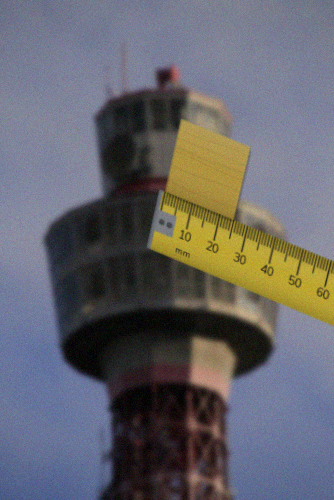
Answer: 25 mm
